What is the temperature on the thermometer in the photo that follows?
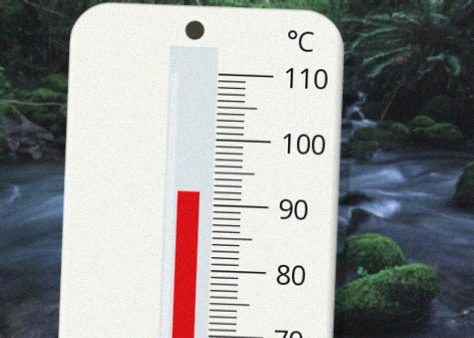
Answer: 92 °C
